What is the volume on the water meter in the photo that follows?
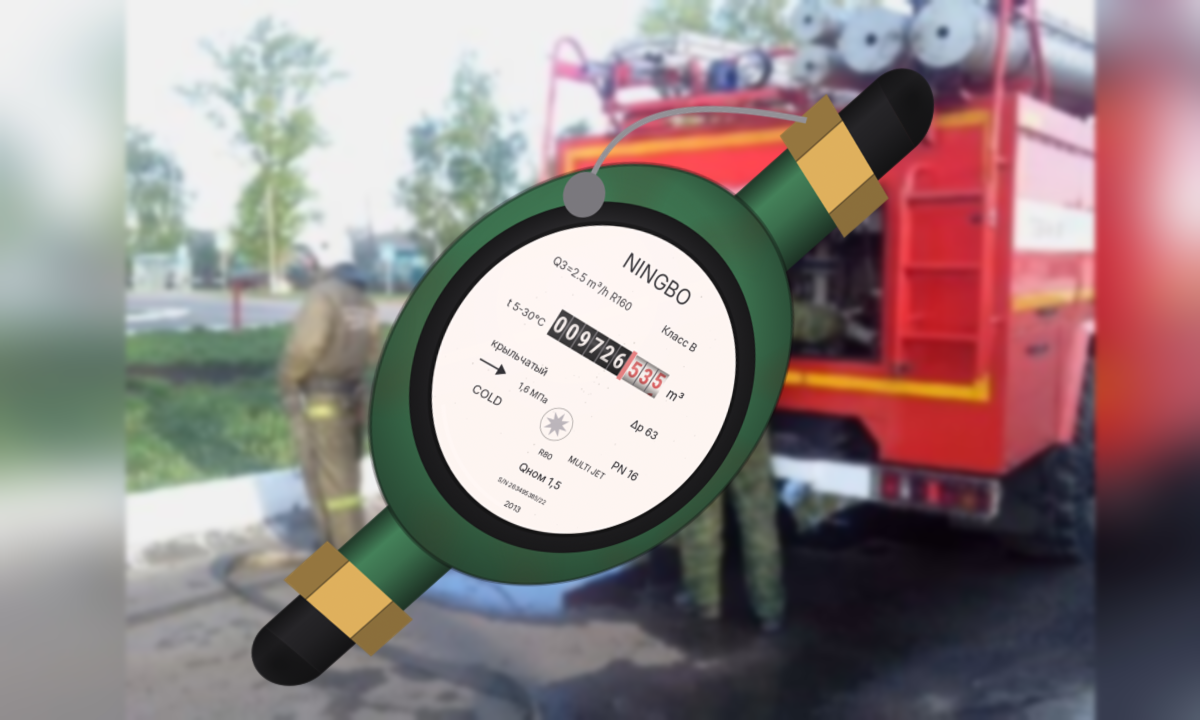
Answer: 9726.535 m³
